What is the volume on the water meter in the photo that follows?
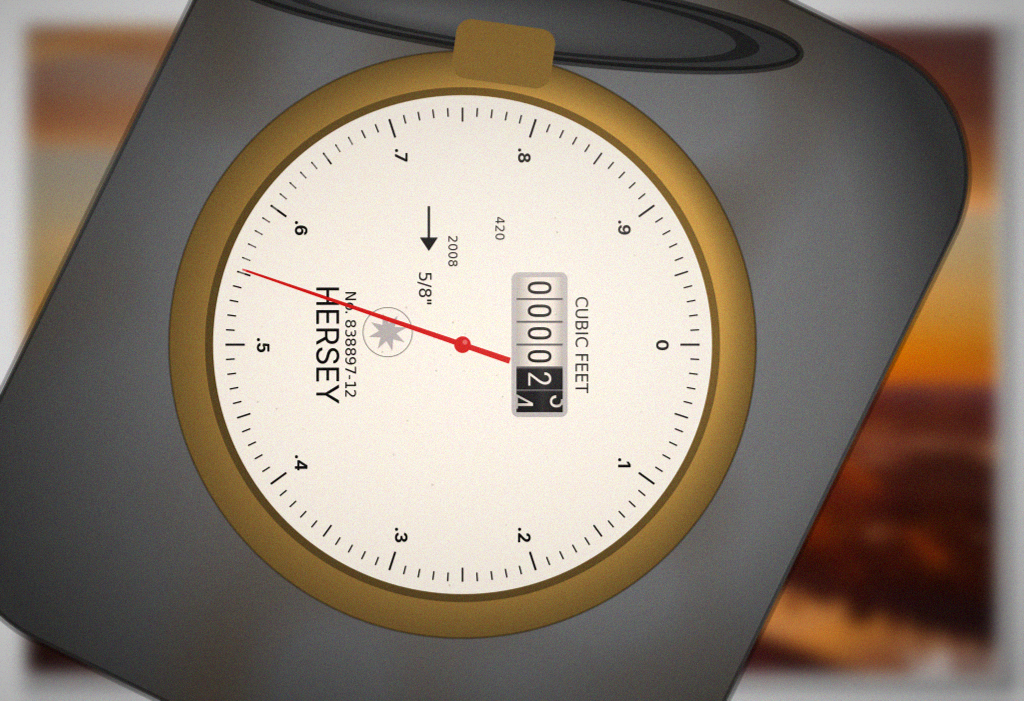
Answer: 23.55 ft³
